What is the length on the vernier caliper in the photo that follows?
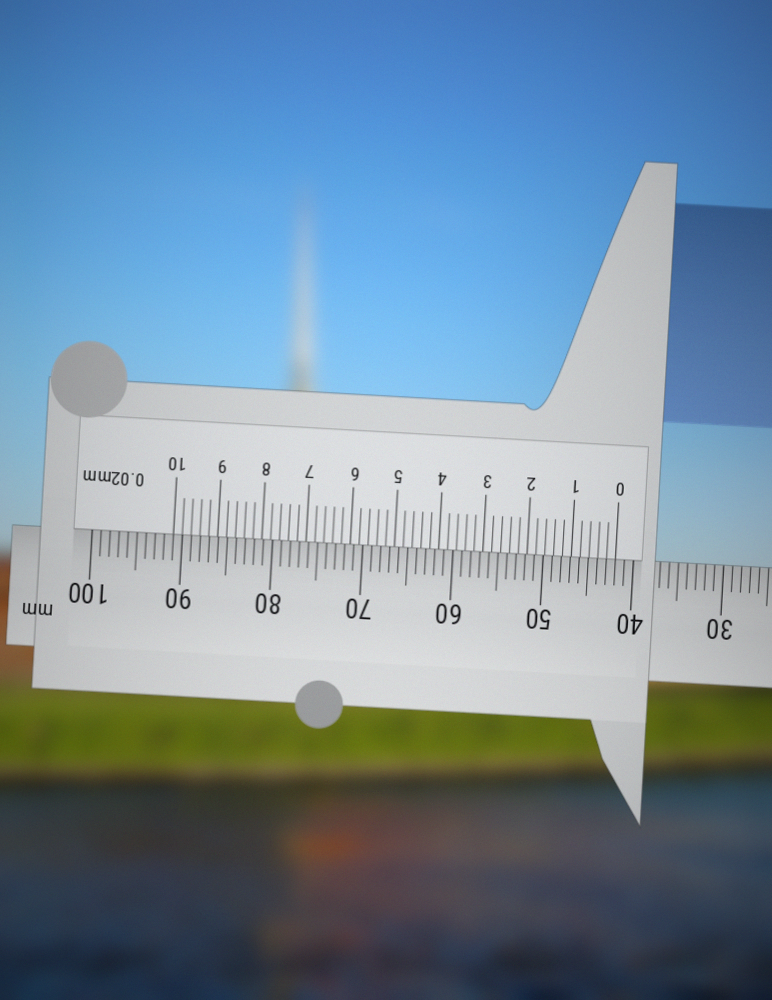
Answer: 42.0 mm
